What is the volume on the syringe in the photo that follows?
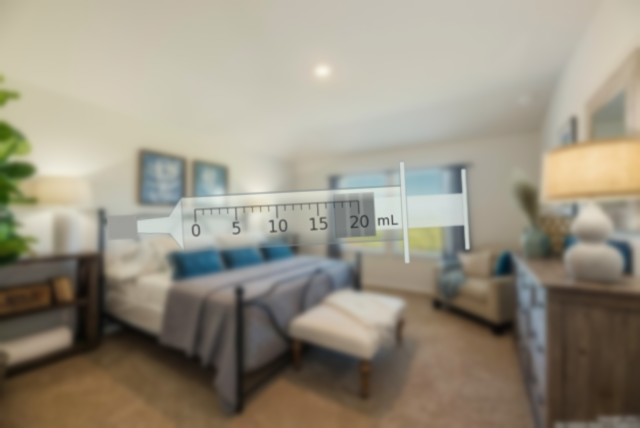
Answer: 17 mL
